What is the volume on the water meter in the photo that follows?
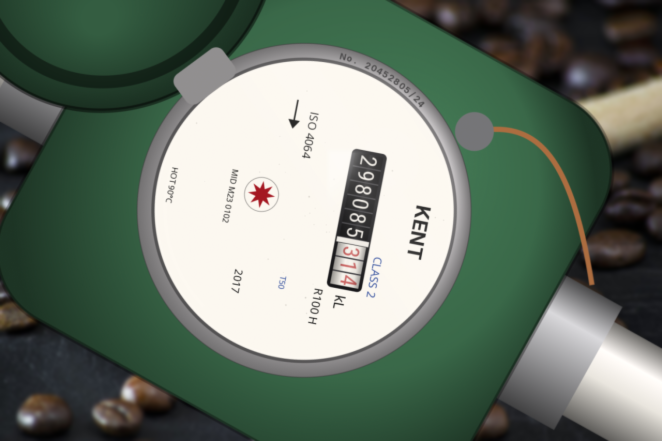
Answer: 298085.314 kL
